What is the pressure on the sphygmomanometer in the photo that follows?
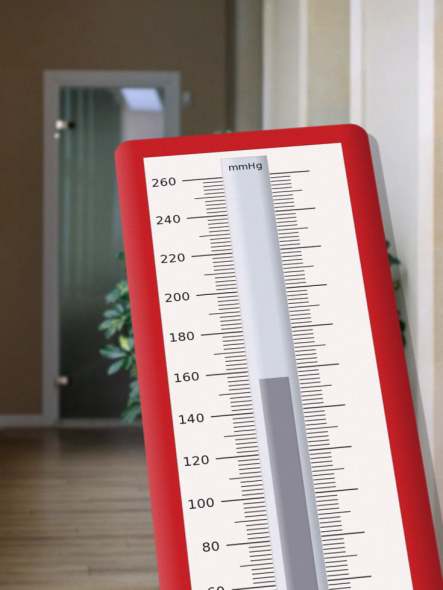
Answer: 156 mmHg
